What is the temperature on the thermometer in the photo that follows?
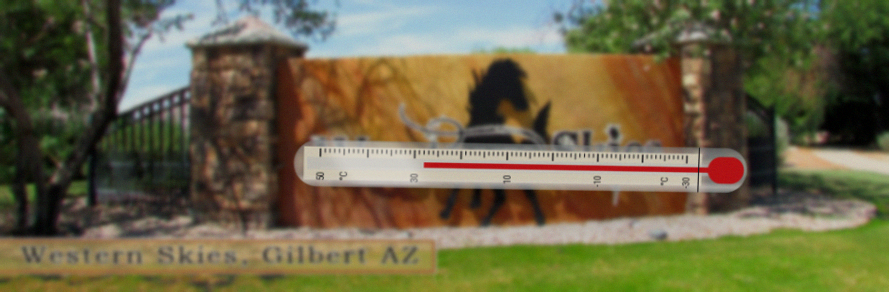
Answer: 28 °C
